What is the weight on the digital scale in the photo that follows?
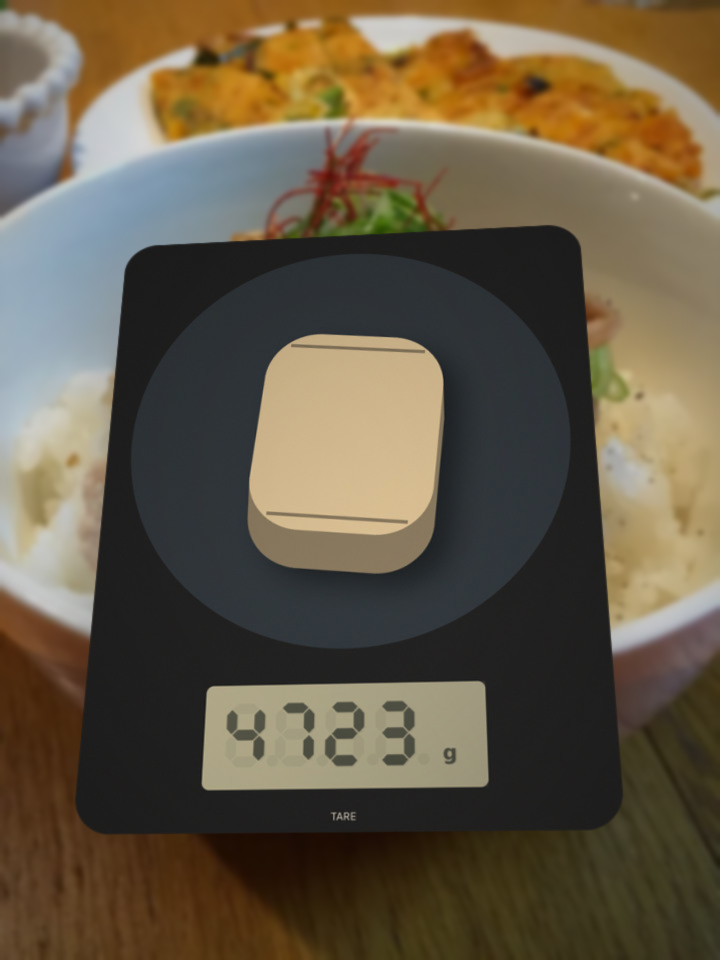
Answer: 4723 g
